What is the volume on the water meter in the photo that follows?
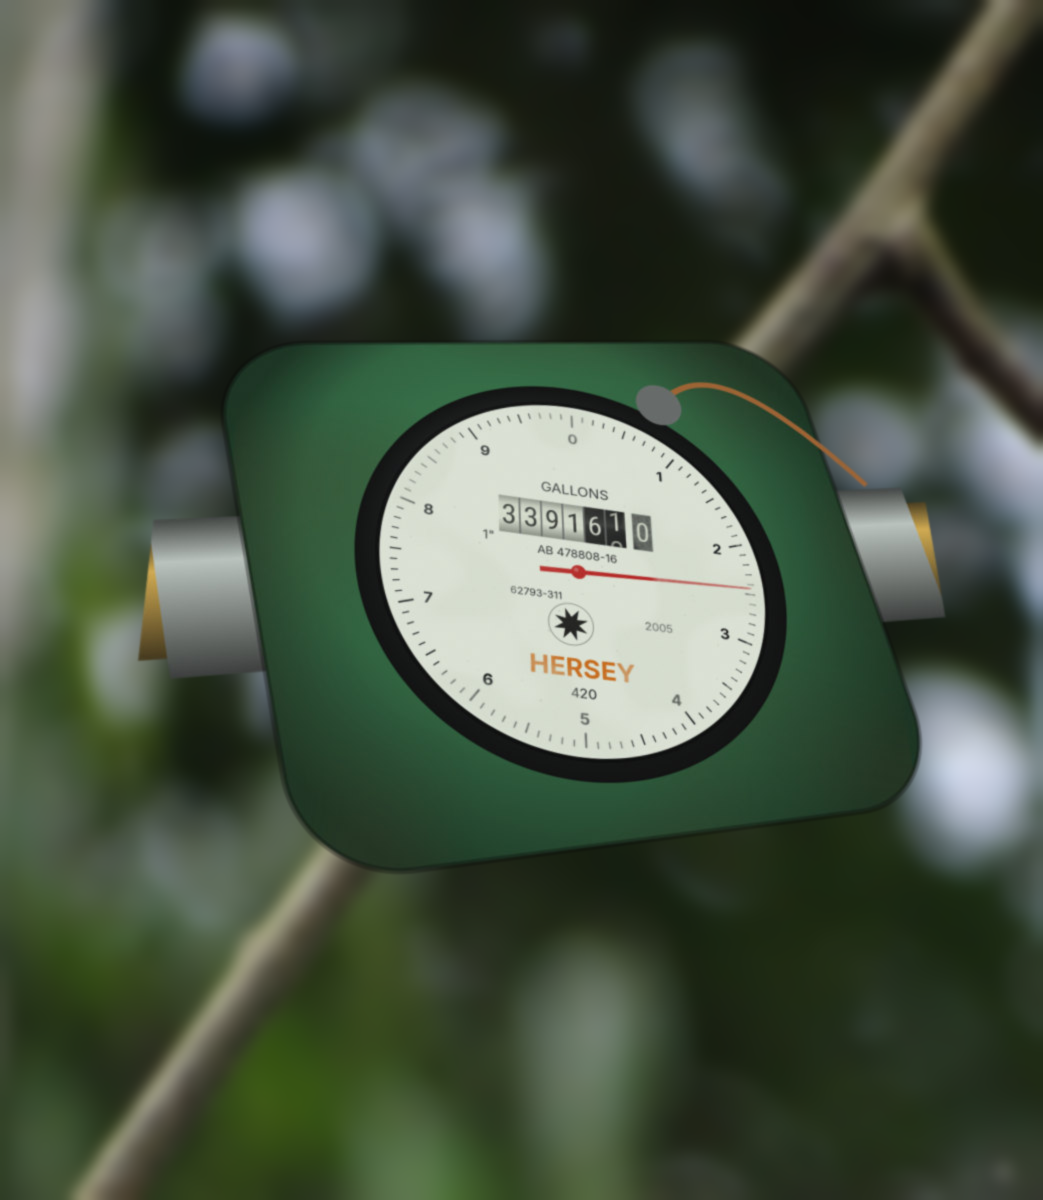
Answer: 3391612.4 gal
